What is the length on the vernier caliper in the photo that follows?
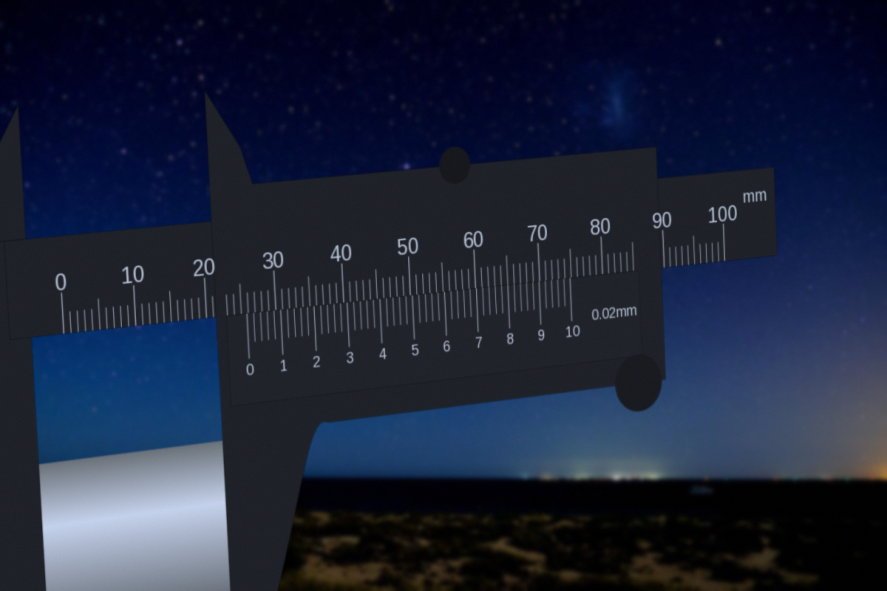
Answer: 25.8 mm
